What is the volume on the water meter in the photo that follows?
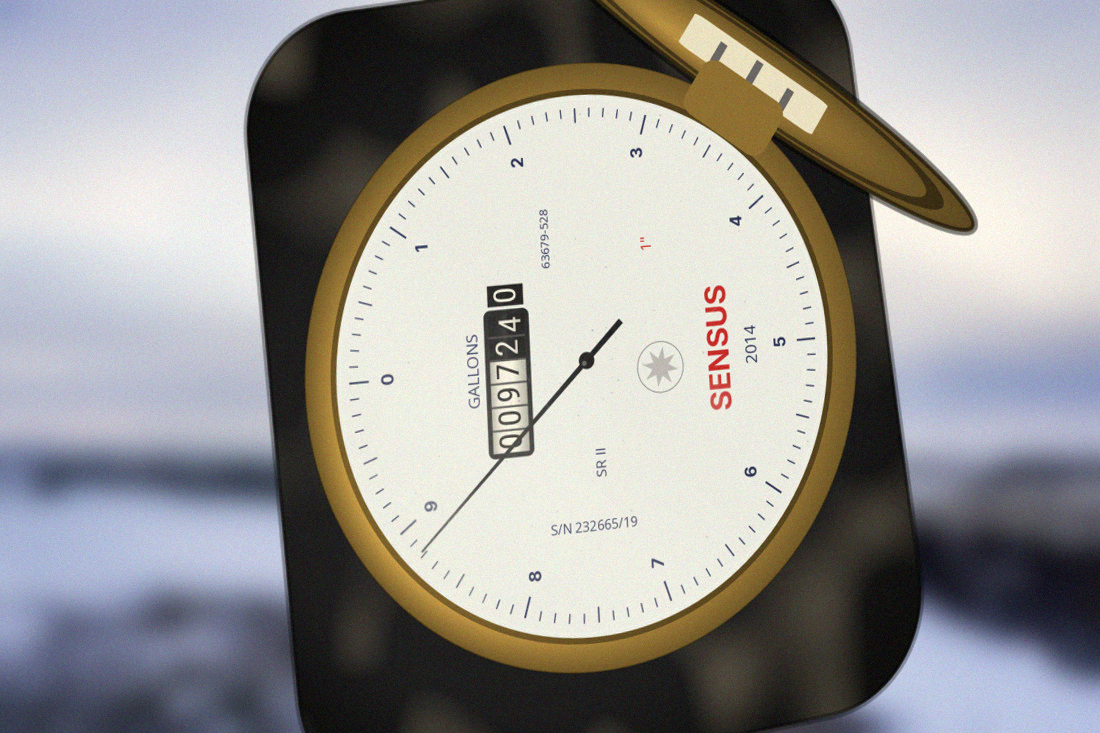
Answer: 97238.8 gal
